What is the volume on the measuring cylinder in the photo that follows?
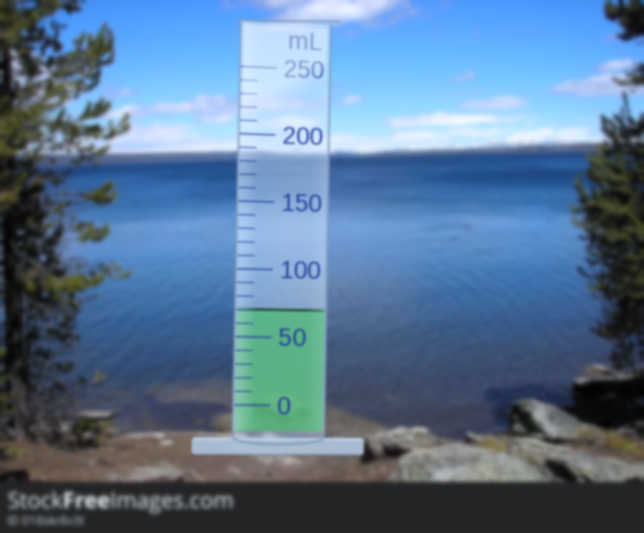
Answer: 70 mL
